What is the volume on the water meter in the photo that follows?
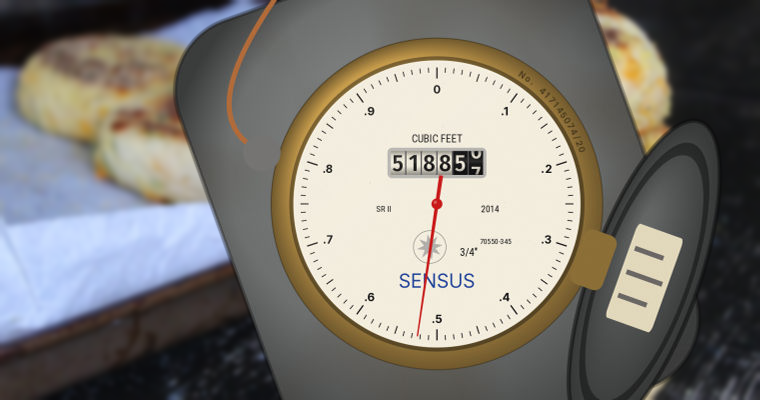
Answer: 518856.52 ft³
